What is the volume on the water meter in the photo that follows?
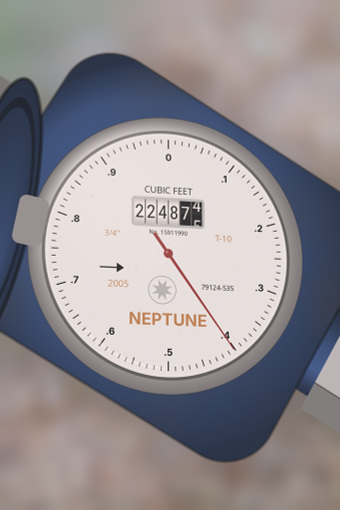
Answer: 224874.40 ft³
